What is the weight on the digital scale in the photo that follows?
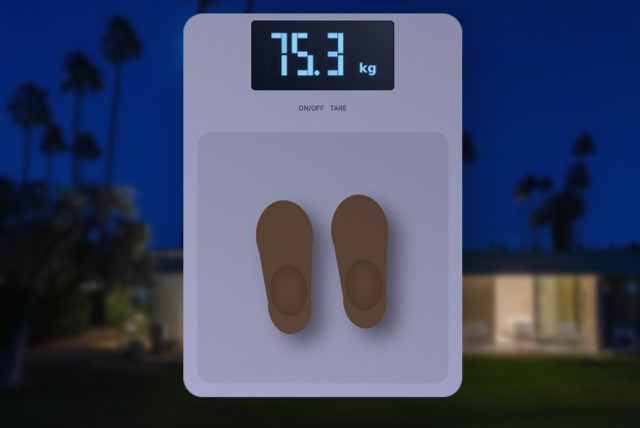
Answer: 75.3 kg
